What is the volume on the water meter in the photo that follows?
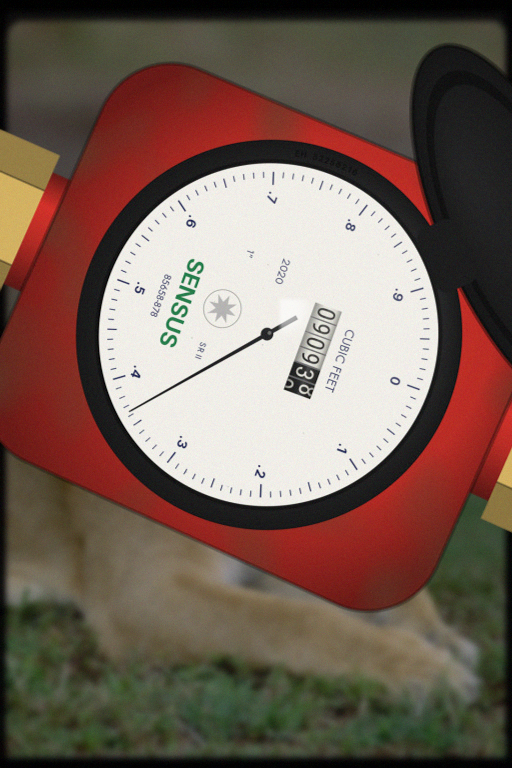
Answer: 90938.36 ft³
